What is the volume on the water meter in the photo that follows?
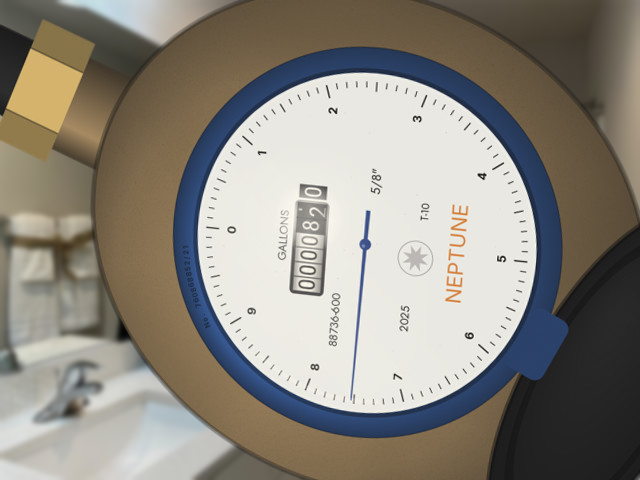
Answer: 817.5 gal
